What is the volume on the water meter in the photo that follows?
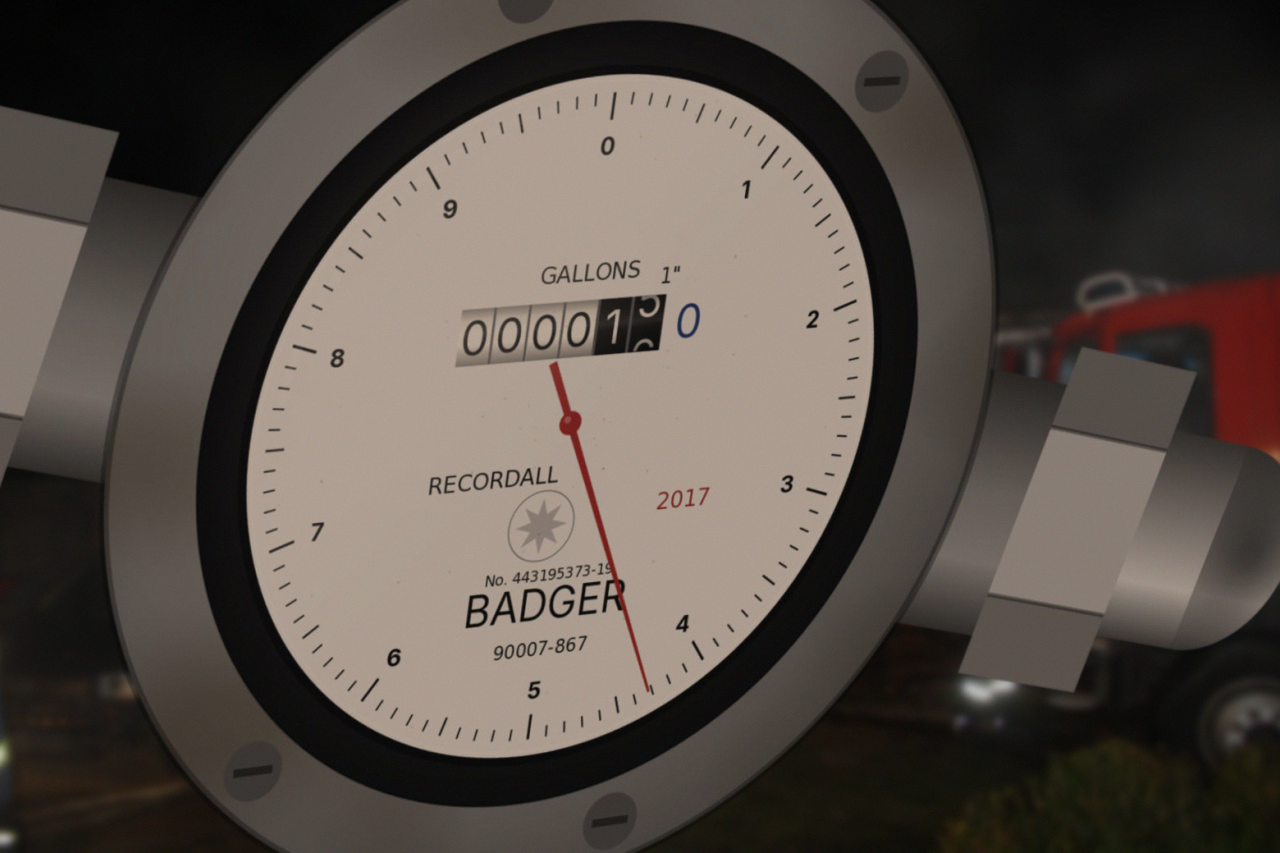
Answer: 154.3 gal
